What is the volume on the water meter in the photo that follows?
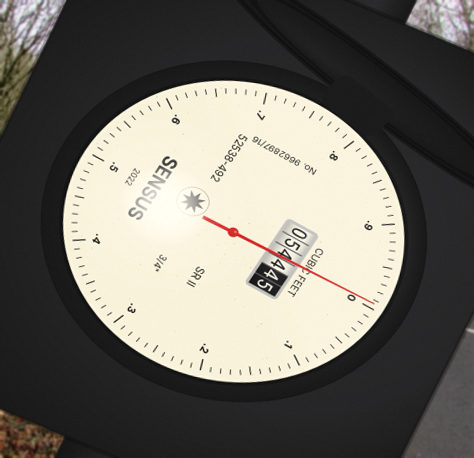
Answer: 54444.99 ft³
